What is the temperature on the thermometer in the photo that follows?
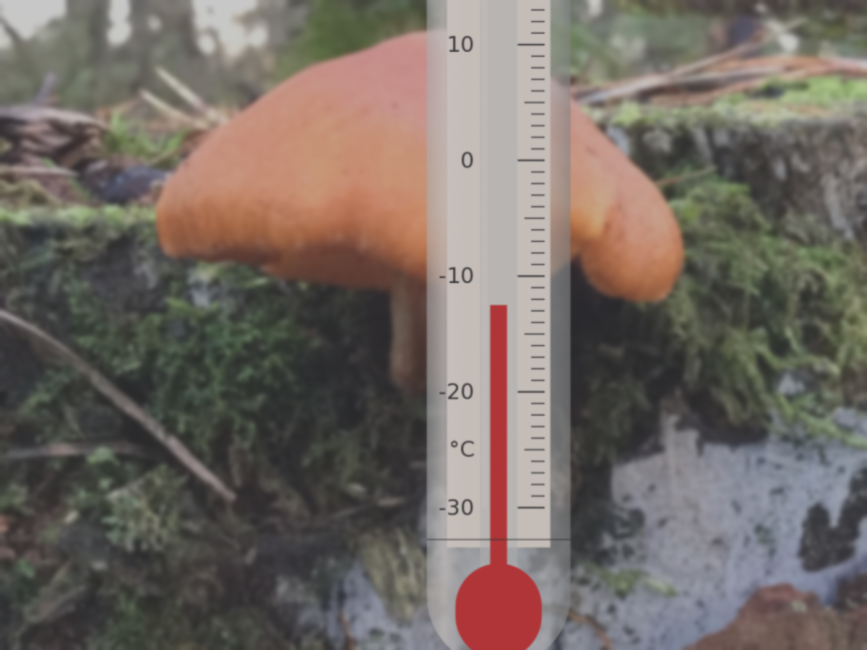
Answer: -12.5 °C
